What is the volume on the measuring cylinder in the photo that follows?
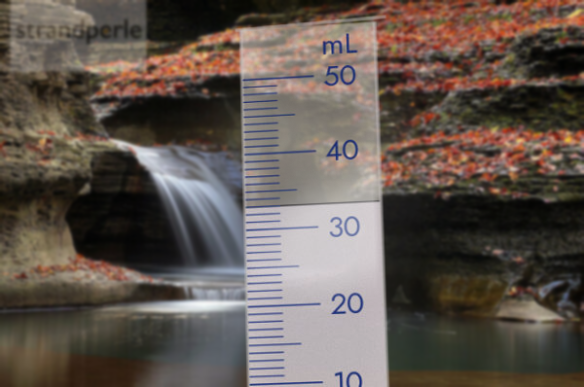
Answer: 33 mL
